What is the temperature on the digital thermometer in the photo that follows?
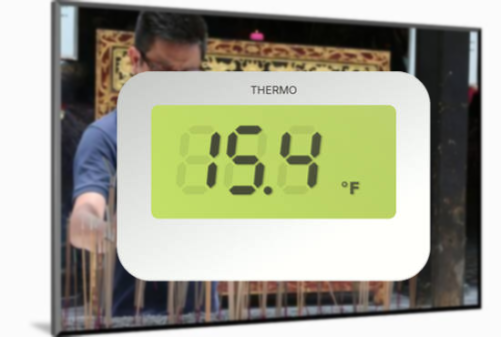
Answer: 15.4 °F
